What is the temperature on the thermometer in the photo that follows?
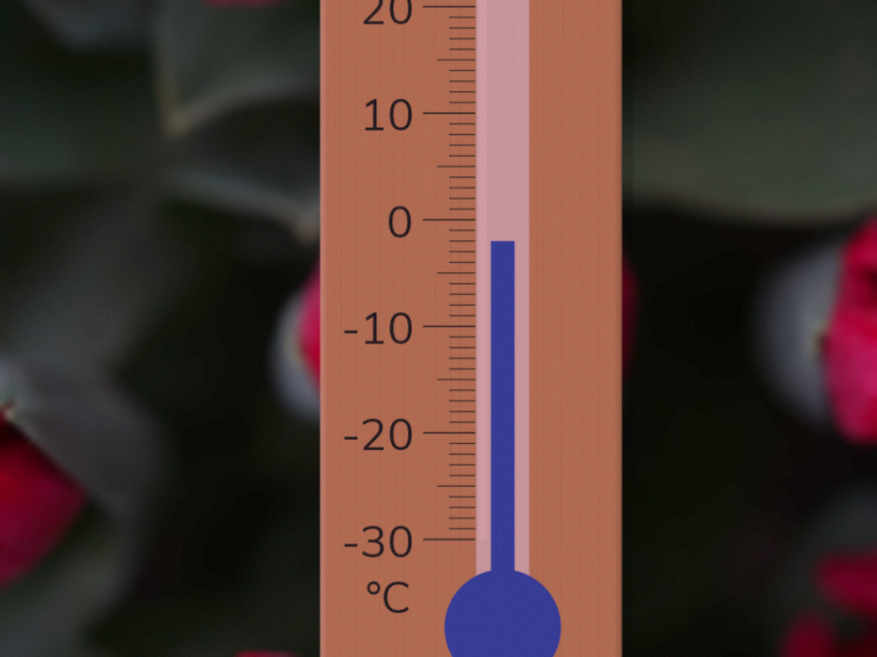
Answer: -2 °C
